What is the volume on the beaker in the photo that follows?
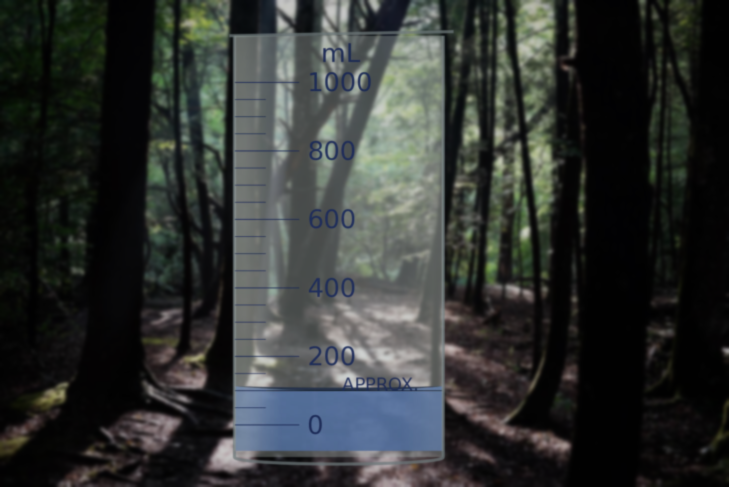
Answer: 100 mL
